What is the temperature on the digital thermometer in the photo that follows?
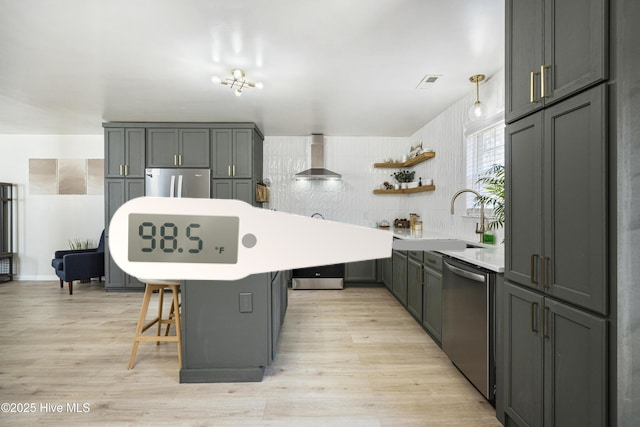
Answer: 98.5 °F
